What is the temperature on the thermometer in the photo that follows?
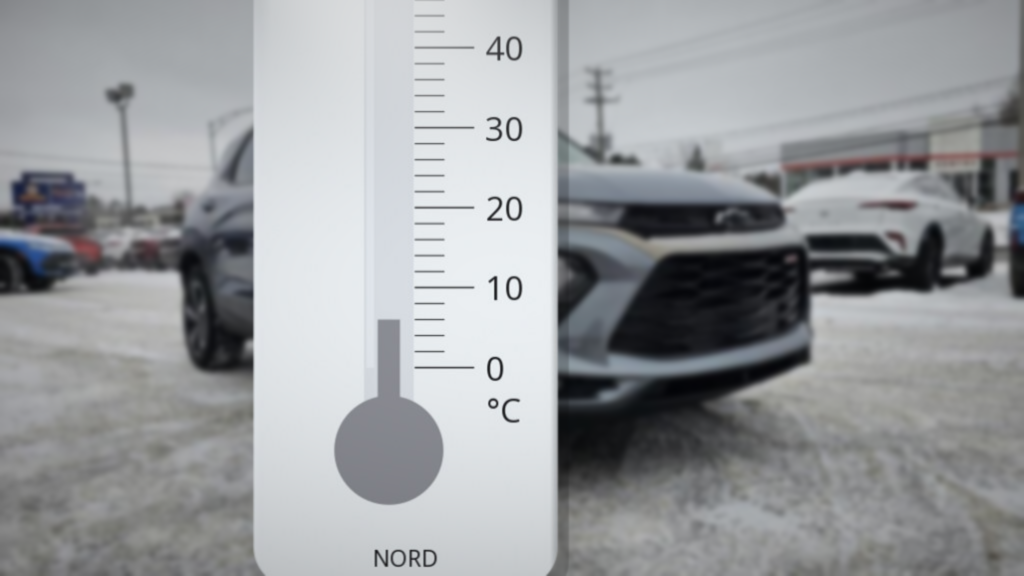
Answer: 6 °C
